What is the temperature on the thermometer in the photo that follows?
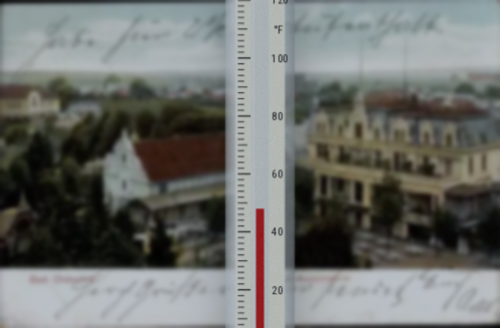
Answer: 48 °F
